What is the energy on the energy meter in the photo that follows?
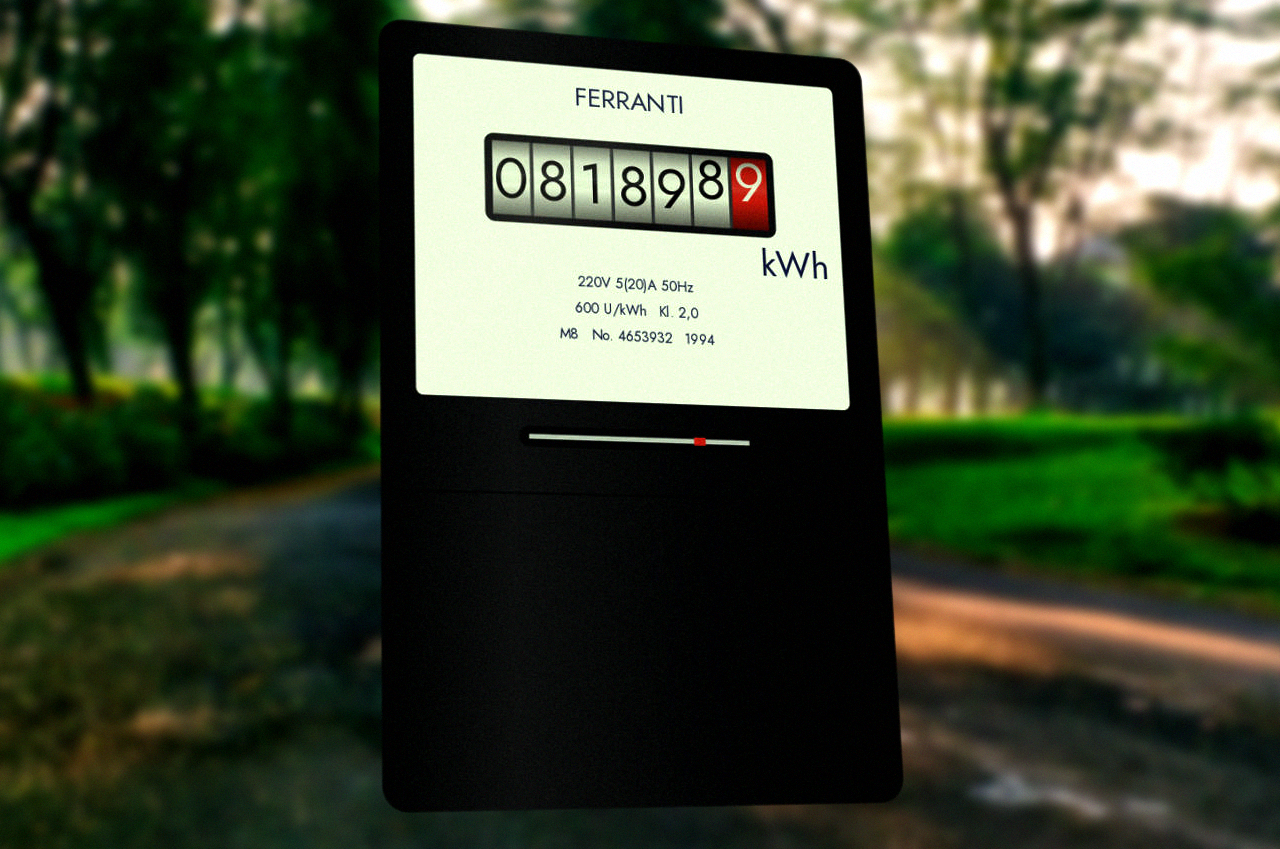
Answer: 81898.9 kWh
